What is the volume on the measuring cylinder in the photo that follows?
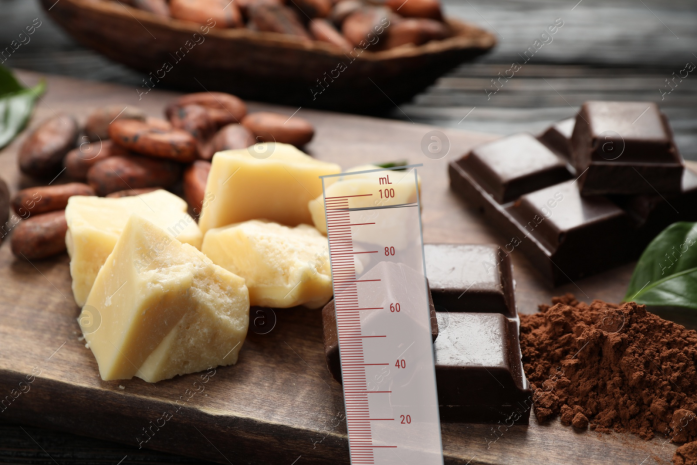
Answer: 95 mL
